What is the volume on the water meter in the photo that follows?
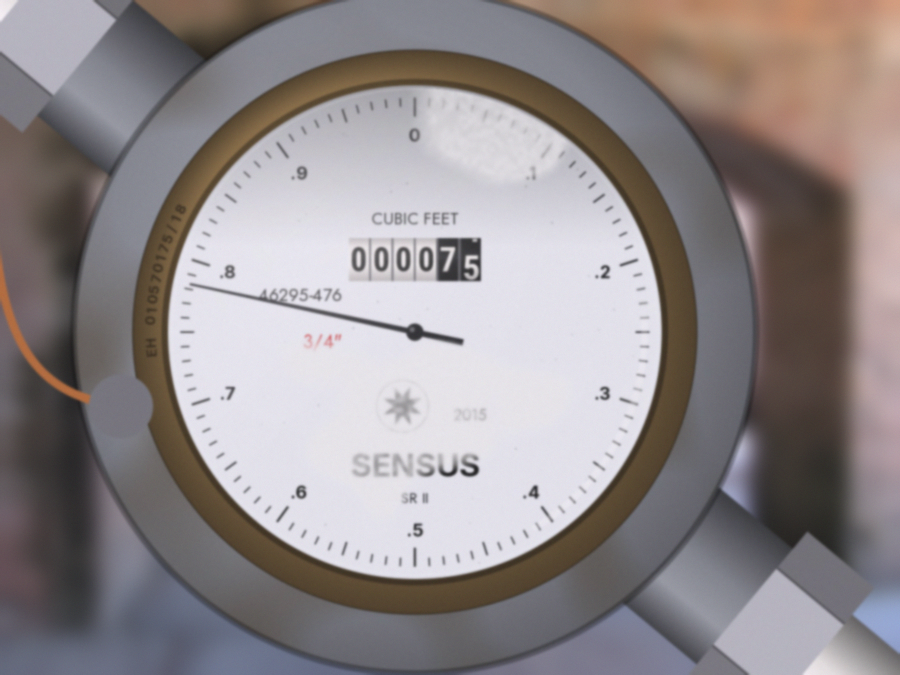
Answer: 74.78 ft³
